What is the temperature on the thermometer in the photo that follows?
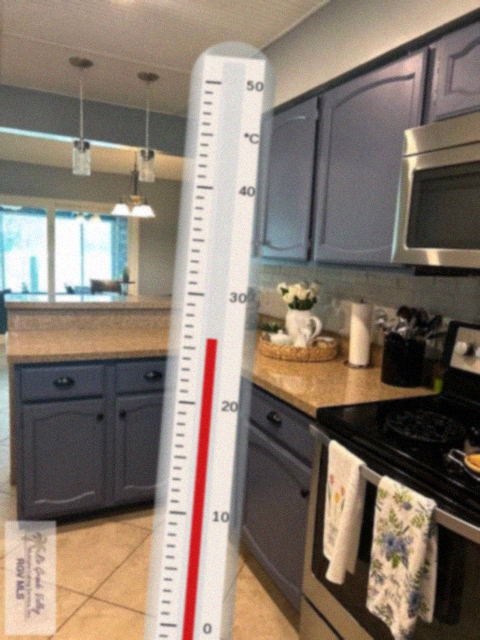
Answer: 26 °C
